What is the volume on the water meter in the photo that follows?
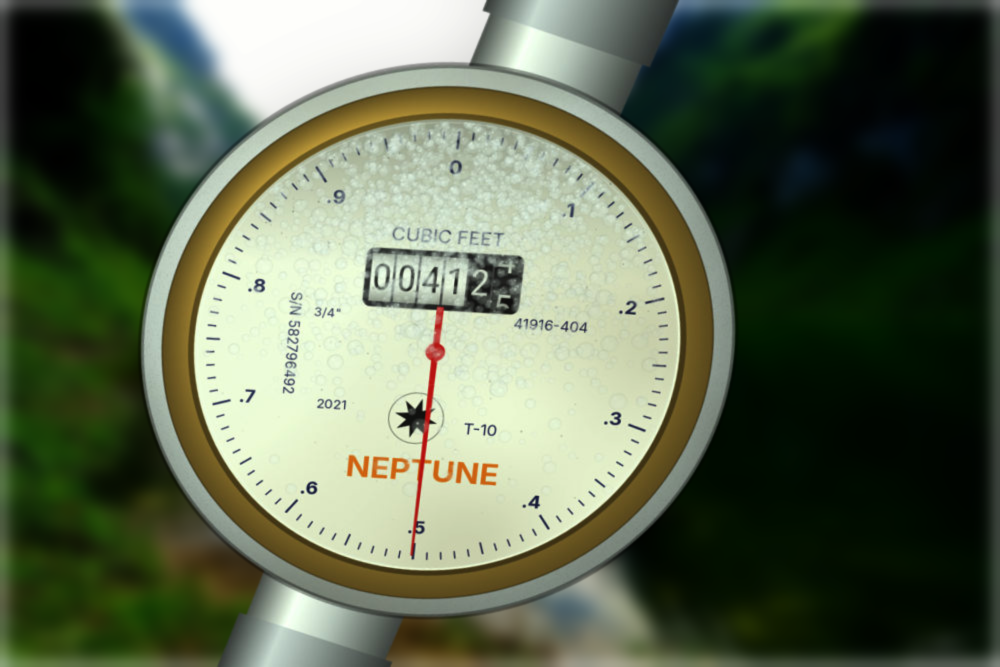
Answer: 4124.50 ft³
